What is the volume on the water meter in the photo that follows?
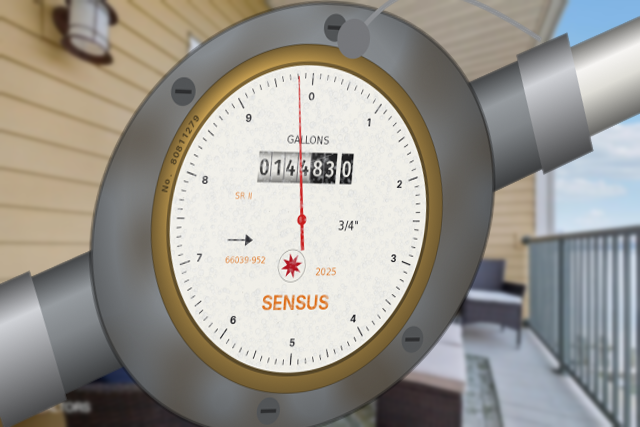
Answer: 144829.8 gal
